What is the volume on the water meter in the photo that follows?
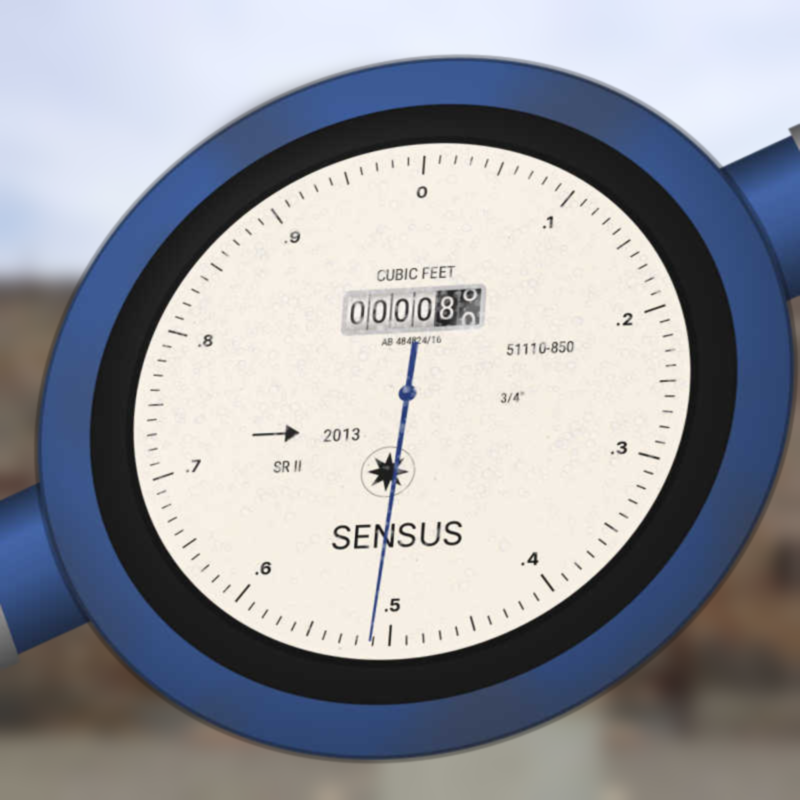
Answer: 88.51 ft³
